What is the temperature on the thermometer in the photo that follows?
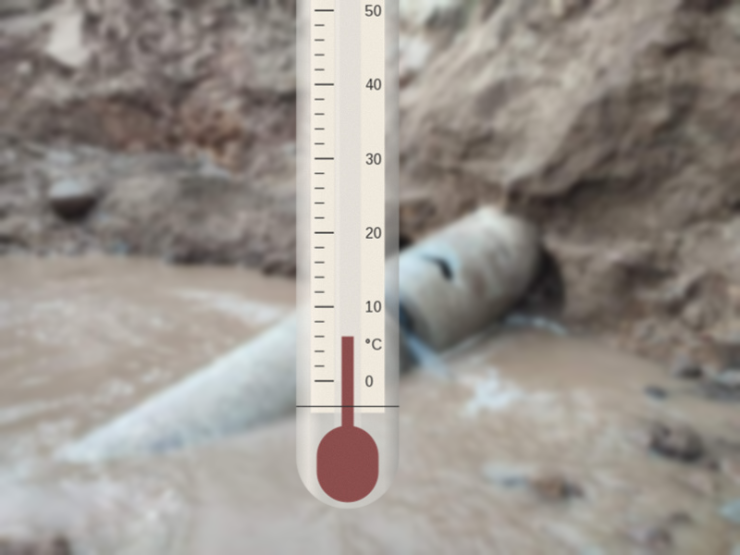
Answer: 6 °C
